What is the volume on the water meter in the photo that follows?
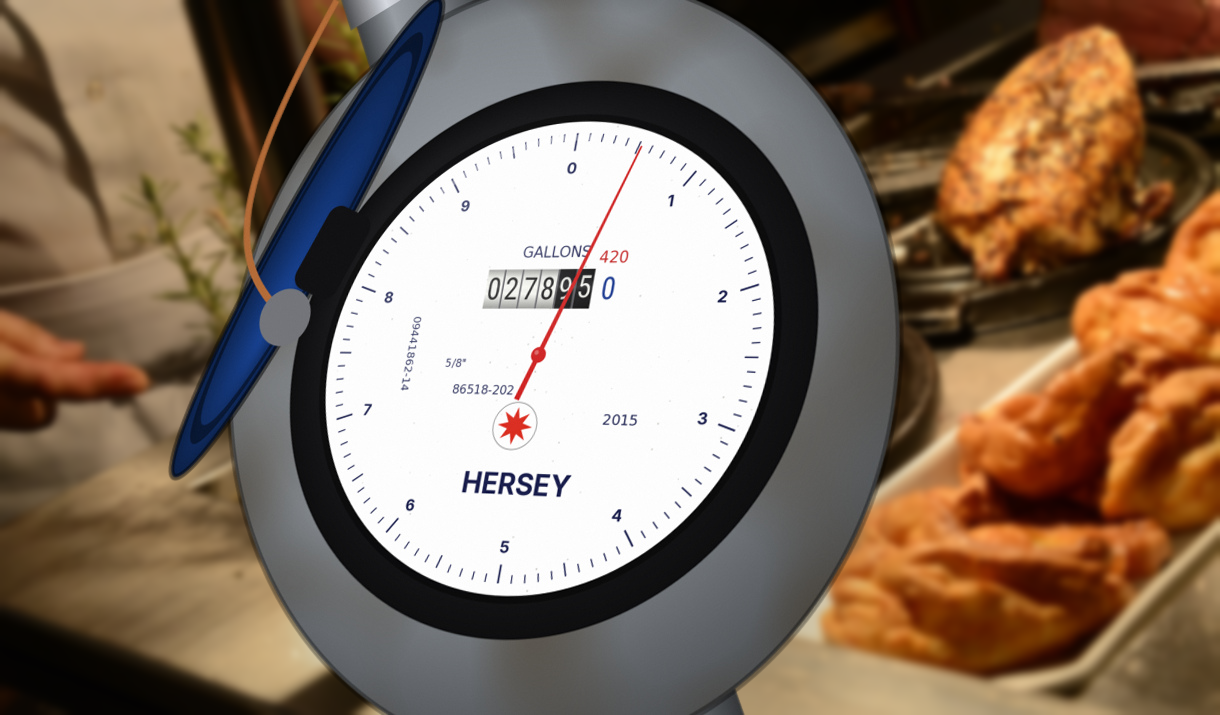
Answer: 278950.5 gal
